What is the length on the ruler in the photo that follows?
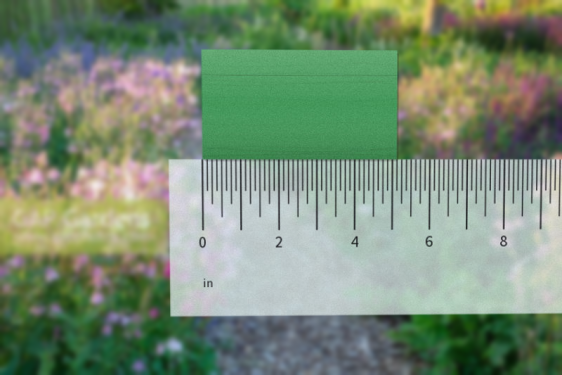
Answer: 5.125 in
